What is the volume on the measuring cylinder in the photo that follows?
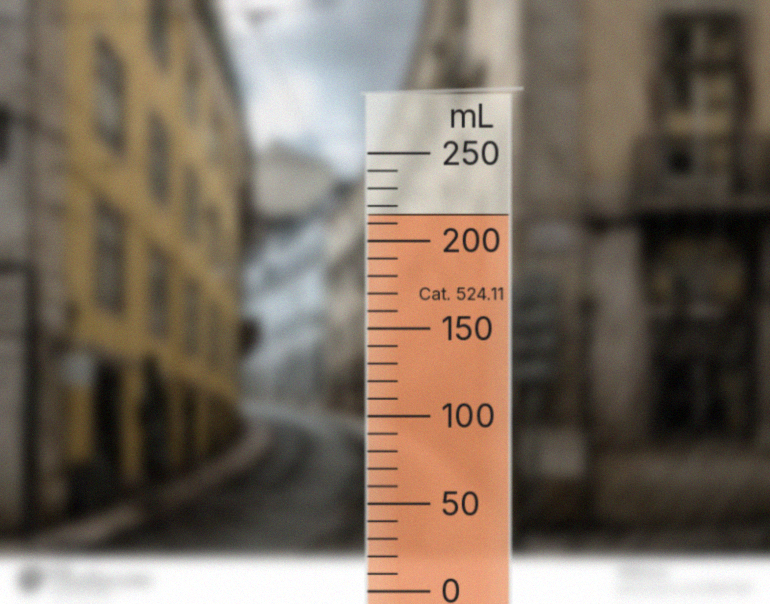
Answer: 215 mL
